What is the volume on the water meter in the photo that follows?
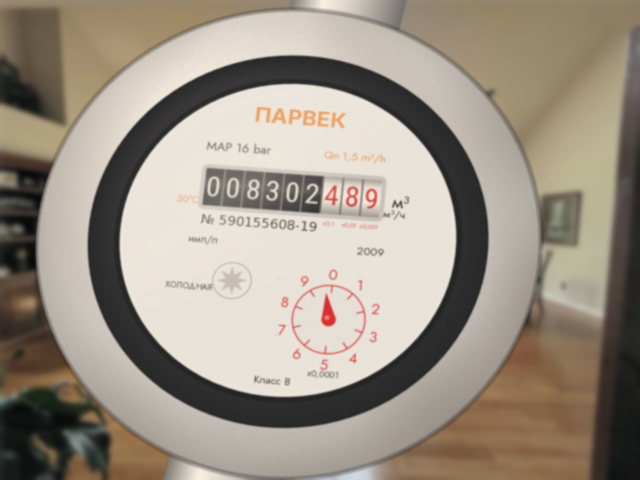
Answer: 8302.4889 m³
